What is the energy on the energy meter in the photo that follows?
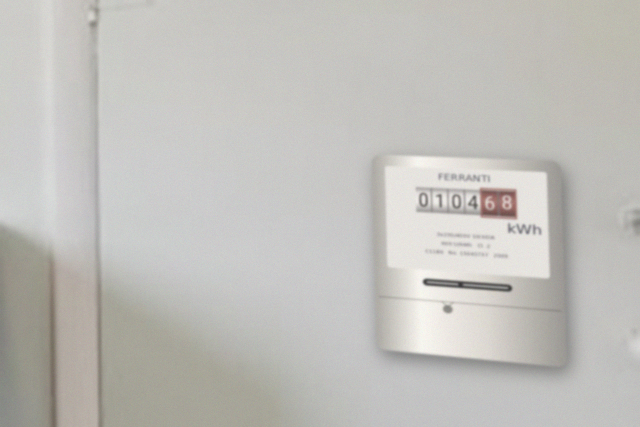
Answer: 104.68 kWh
